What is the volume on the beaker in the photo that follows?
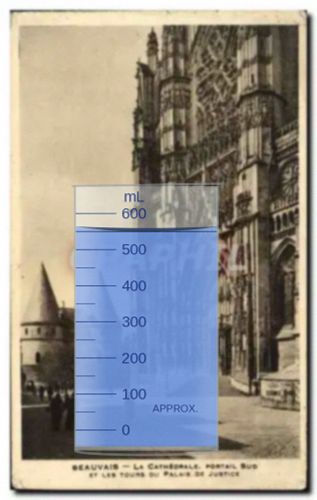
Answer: 550 mL
